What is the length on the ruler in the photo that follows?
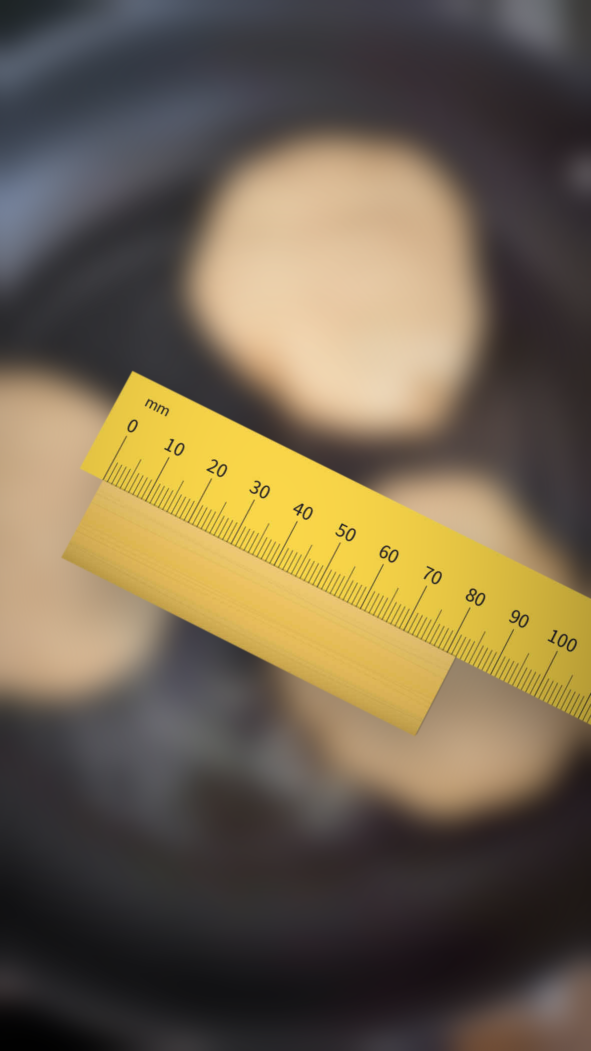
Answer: 82 mm
